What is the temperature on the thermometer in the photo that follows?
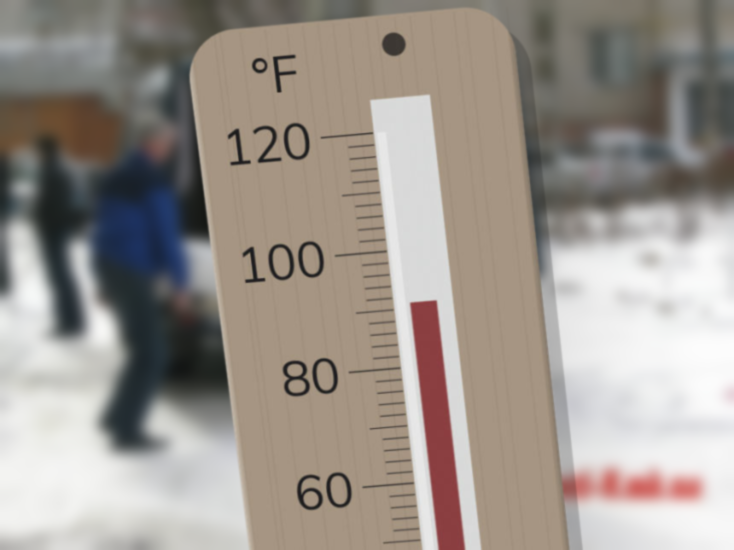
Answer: 91 °F
